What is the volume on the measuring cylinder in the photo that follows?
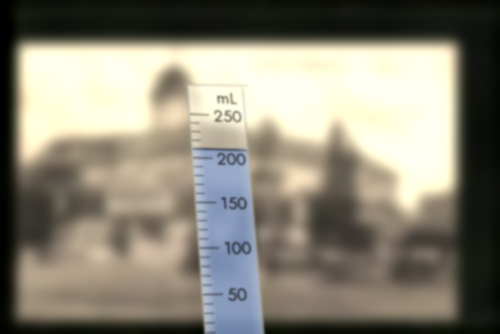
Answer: 210 mL
